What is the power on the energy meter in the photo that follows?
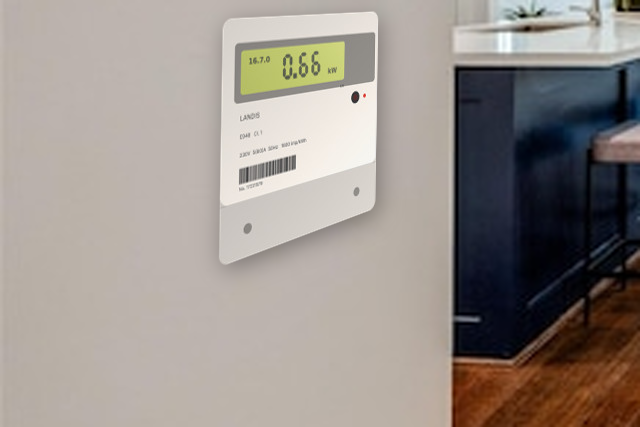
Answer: 0.66 kW
